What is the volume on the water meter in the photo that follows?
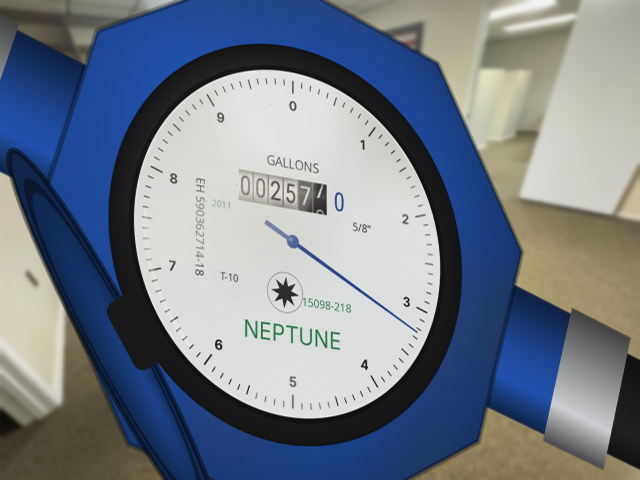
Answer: 25773.2 gal
